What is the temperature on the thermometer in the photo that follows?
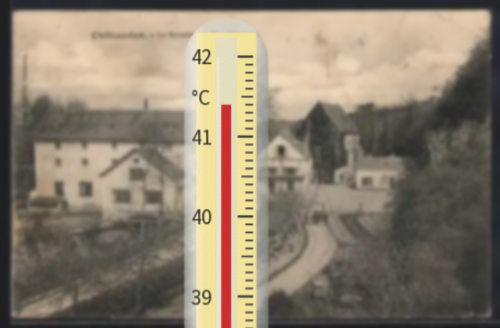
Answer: 41.4 °C
